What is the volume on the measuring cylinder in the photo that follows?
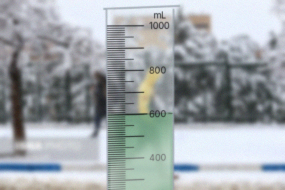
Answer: 600 mL
